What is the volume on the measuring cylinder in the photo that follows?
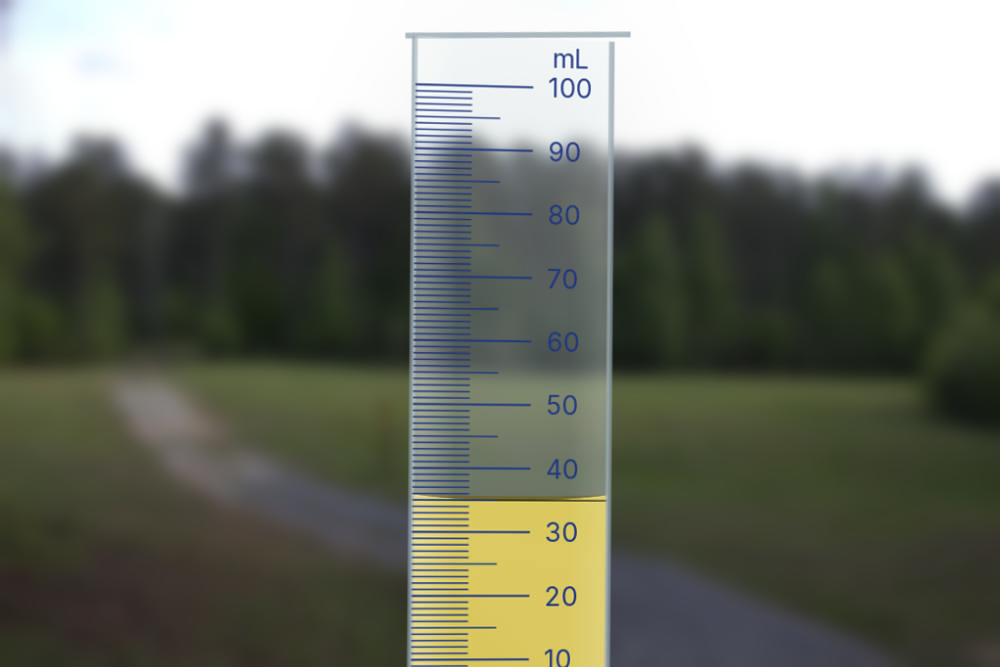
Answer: 35 mL
